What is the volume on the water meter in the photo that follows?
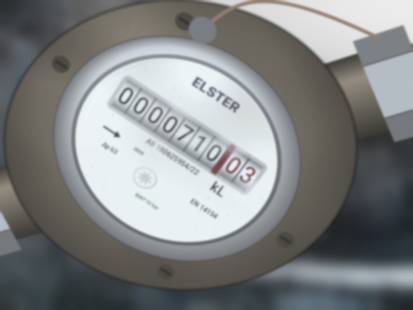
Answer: 710.03 kL
